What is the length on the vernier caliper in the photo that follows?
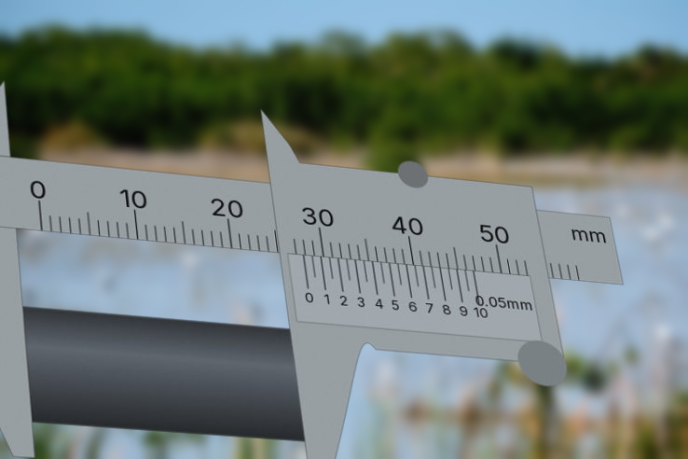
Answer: 27.8 mm
